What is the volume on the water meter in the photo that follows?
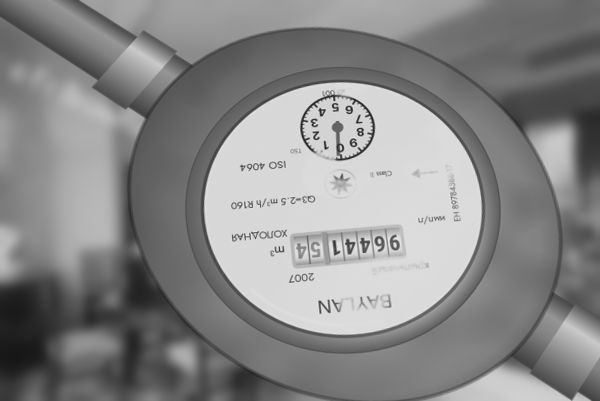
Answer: 96441.540 m³
